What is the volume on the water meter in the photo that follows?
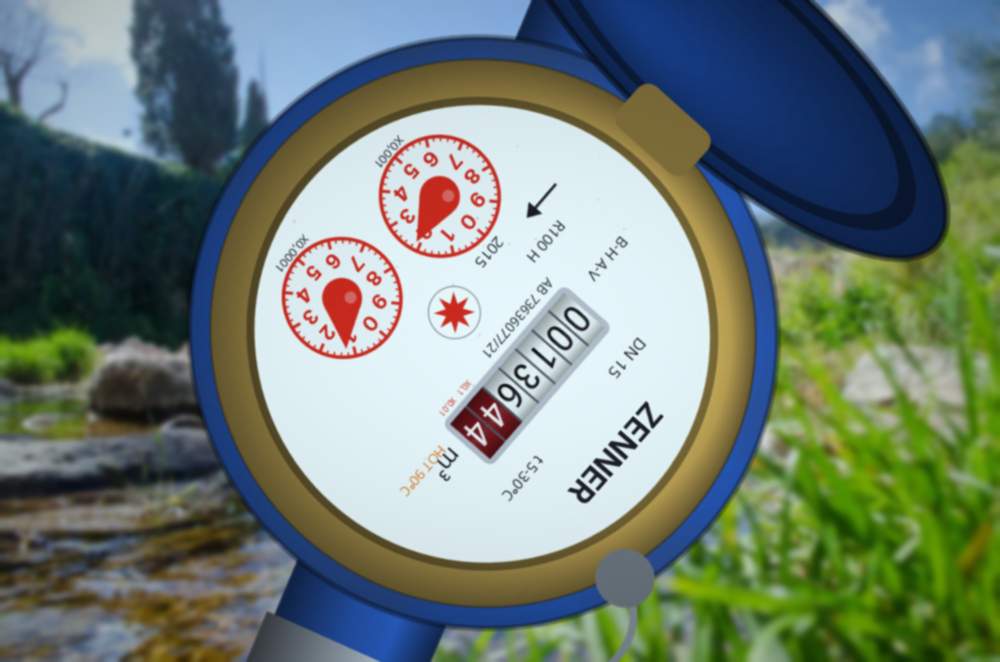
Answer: 136.4421 m³
